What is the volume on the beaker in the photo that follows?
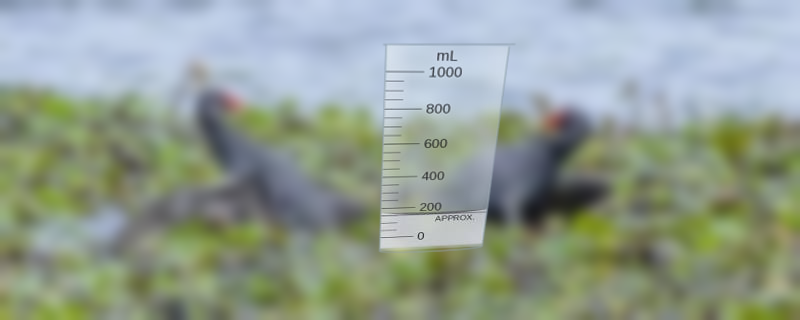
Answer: 150 mL
